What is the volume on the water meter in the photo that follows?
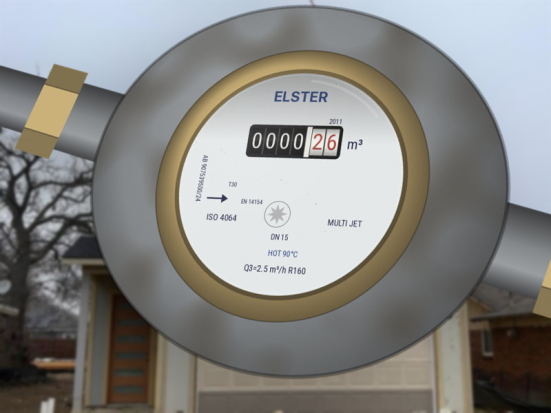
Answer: 0.26 m³
